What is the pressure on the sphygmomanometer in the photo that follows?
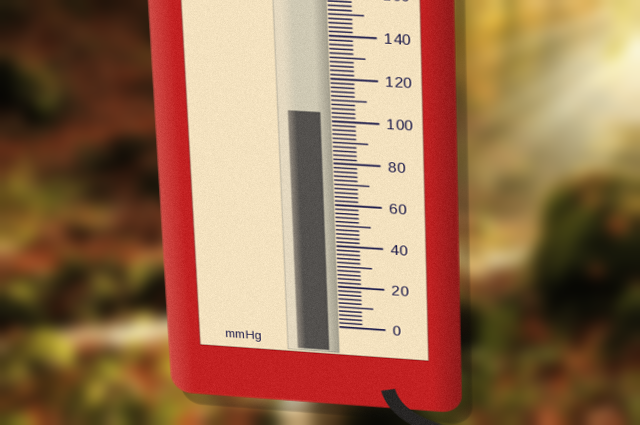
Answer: 104 mmHg
